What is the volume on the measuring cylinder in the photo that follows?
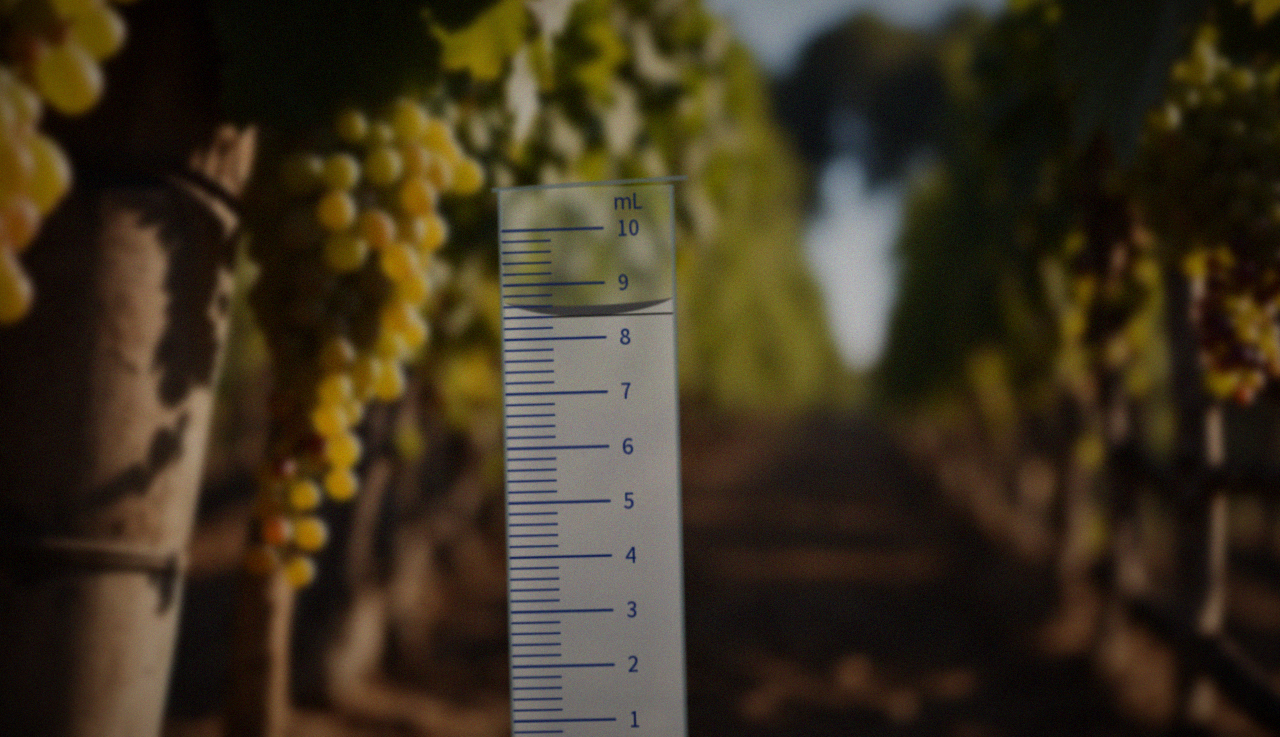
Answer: 8.4 mL
